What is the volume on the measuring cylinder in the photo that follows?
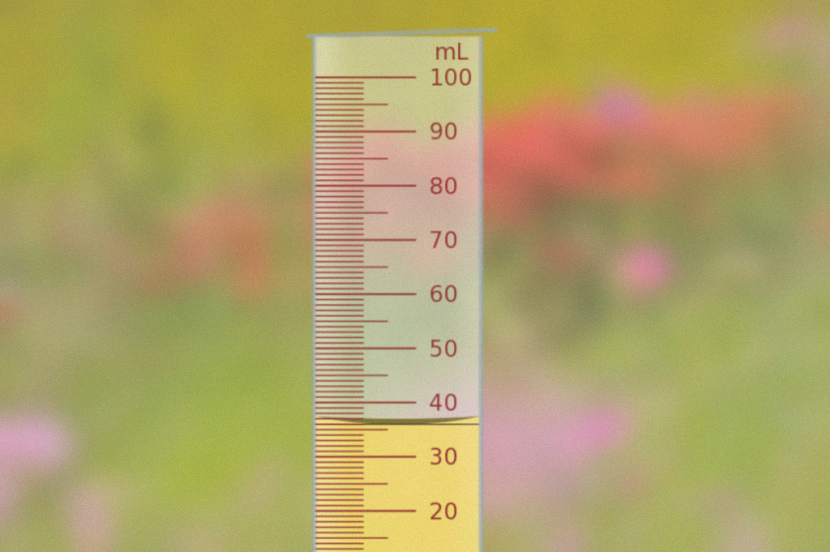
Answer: 36 mL
